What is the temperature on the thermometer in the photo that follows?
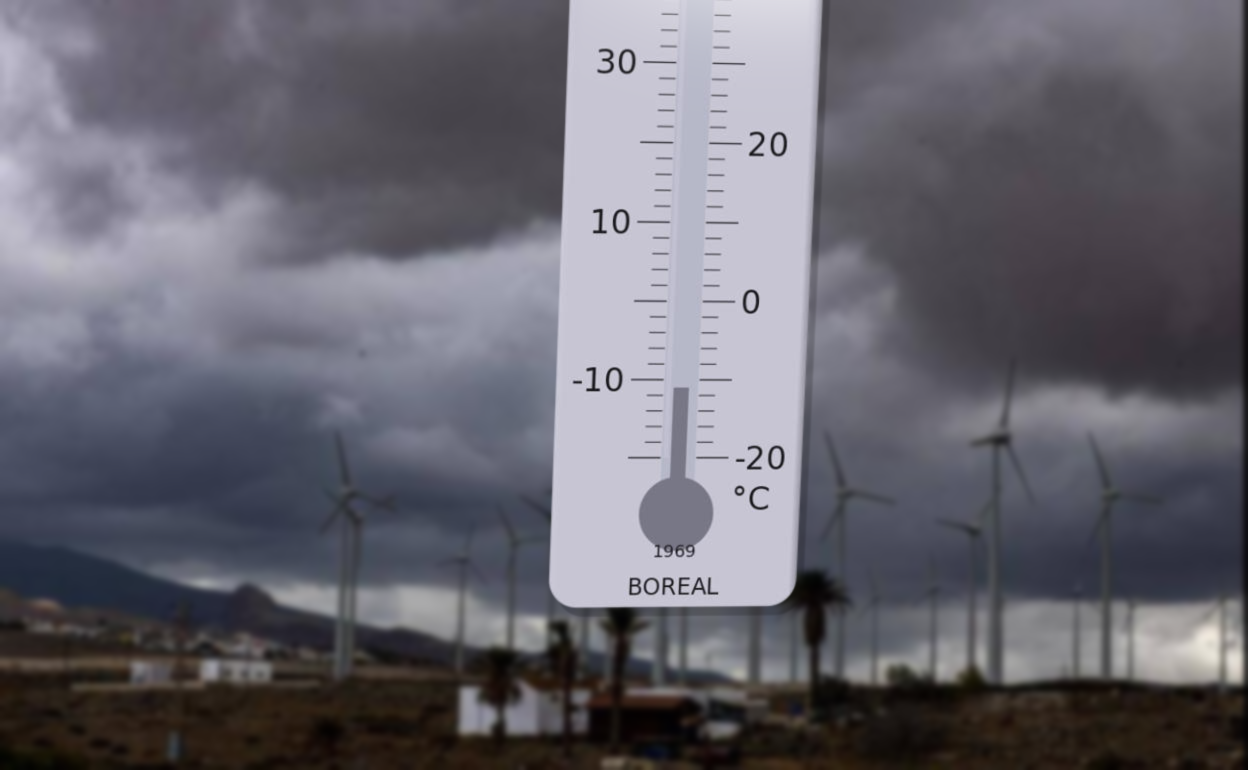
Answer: -11 °C
